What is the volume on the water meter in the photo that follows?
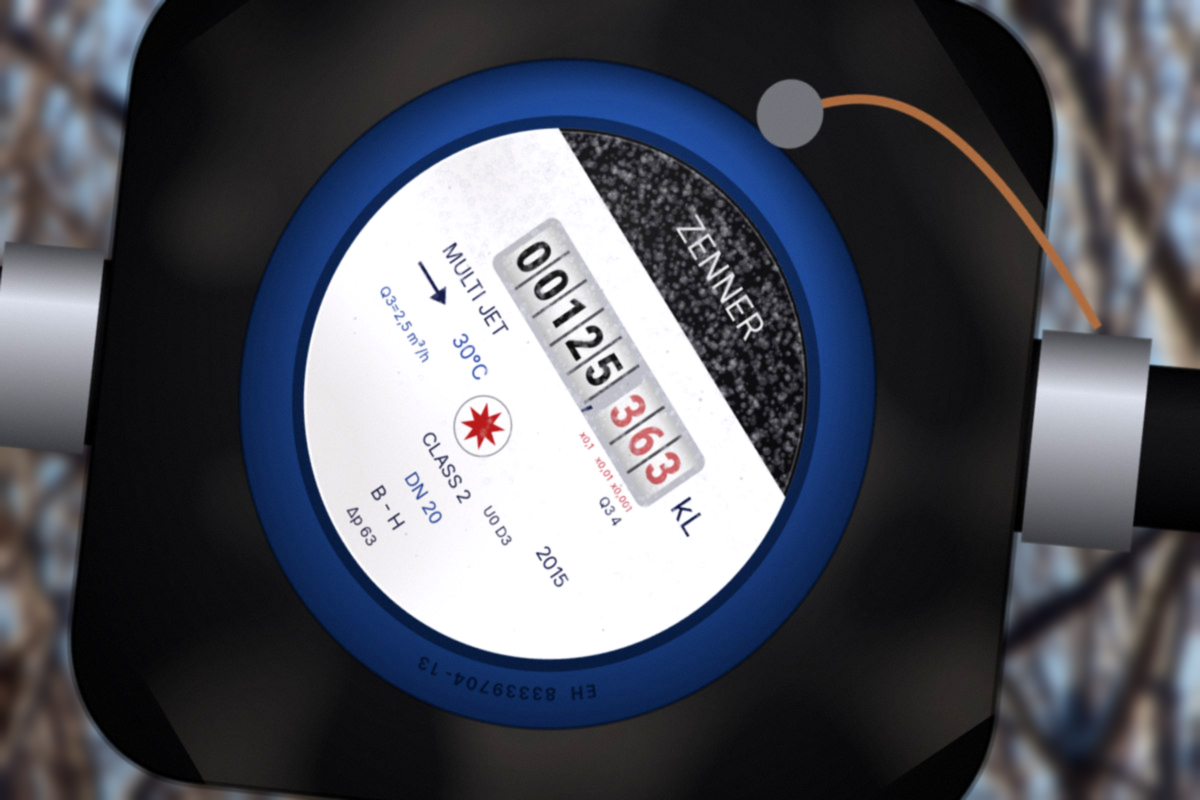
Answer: 125.363 kL
